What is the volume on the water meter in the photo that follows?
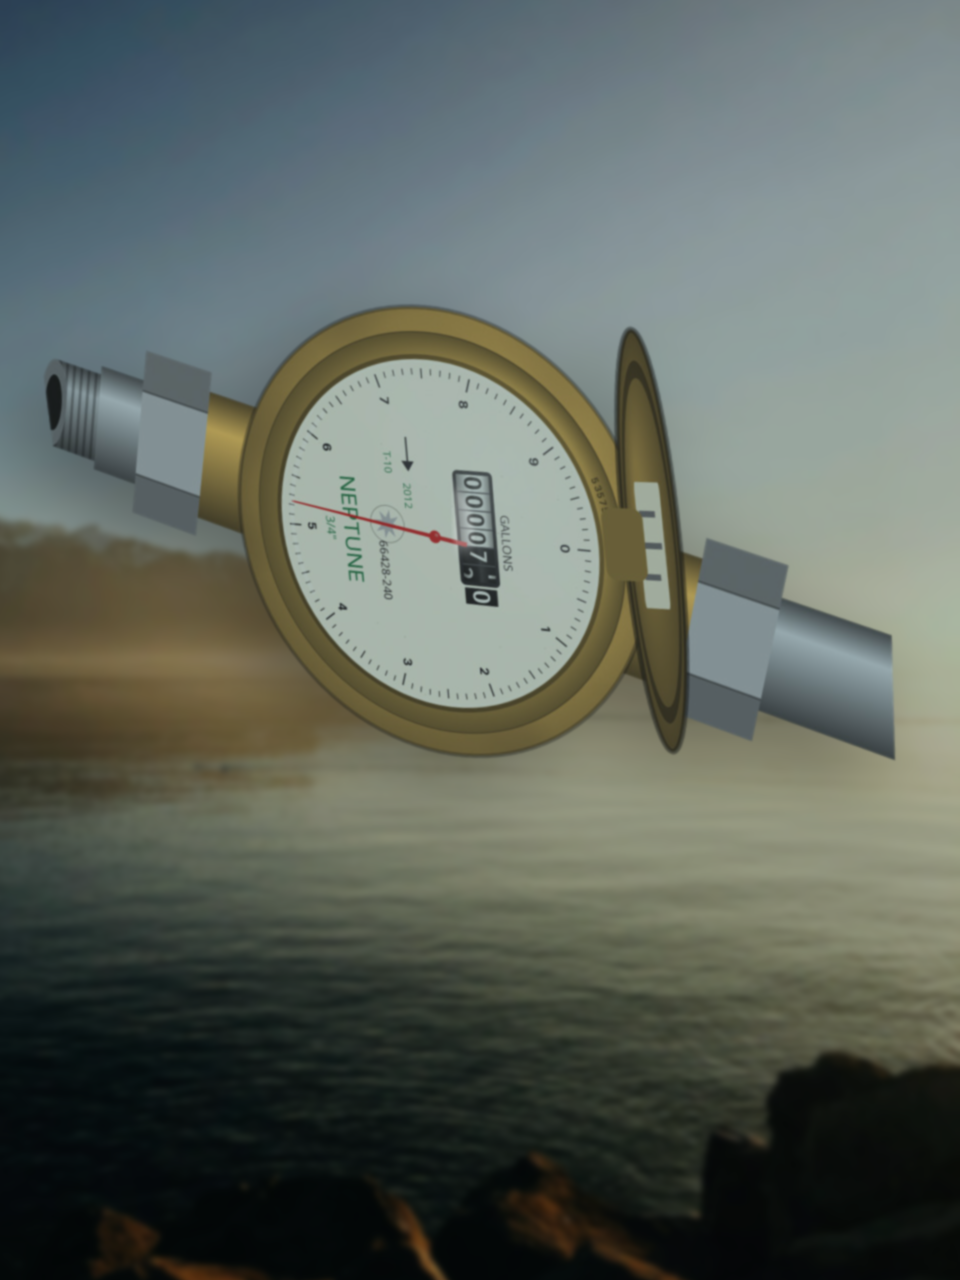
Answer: 715.2 gal
